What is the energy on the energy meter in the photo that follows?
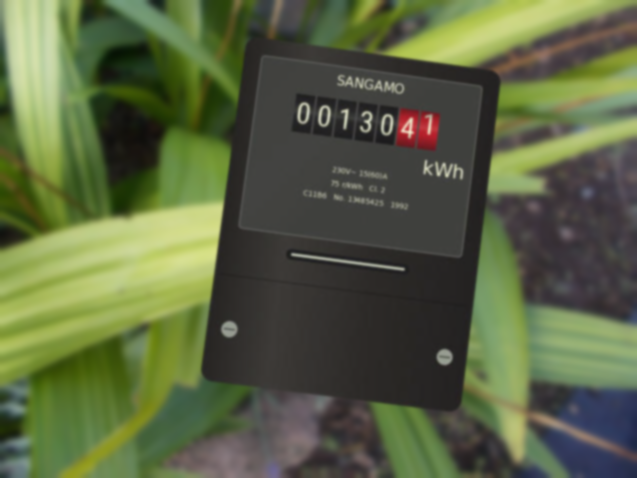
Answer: 130.41 kWh
